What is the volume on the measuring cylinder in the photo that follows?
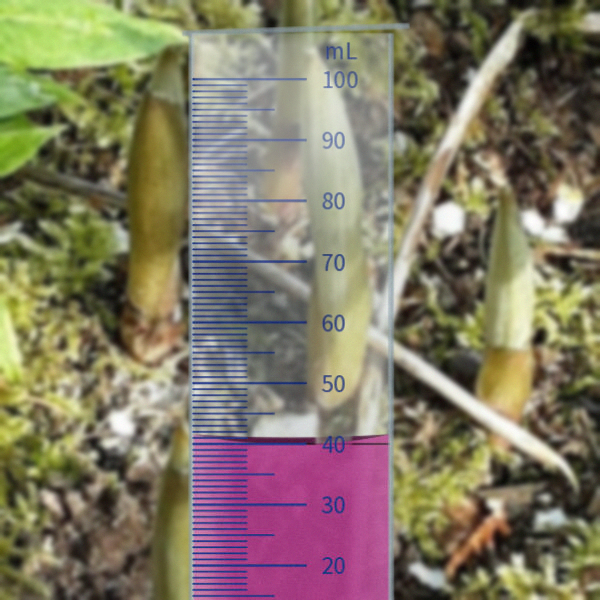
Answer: 40 mL
